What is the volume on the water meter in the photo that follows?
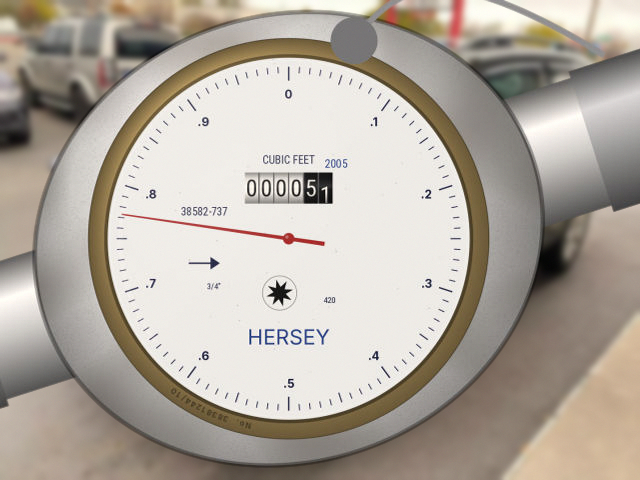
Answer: 50.77 ft³
